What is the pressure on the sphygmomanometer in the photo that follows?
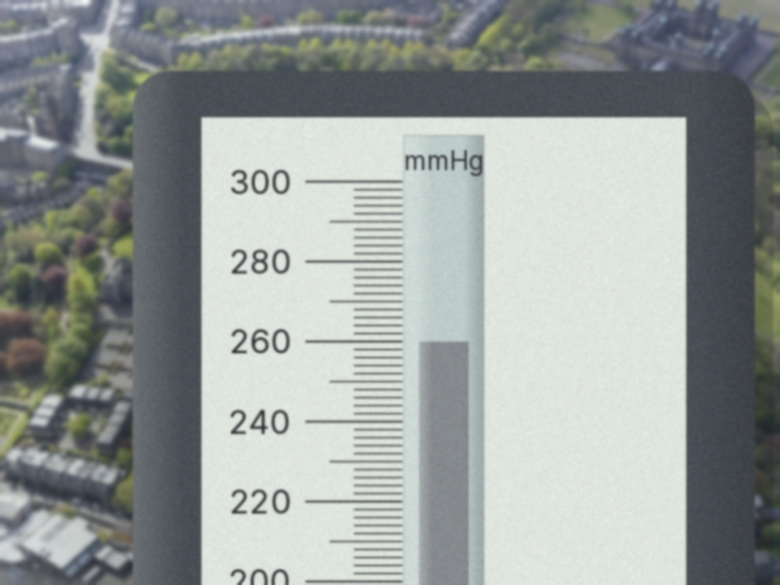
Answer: 260 mmHg
